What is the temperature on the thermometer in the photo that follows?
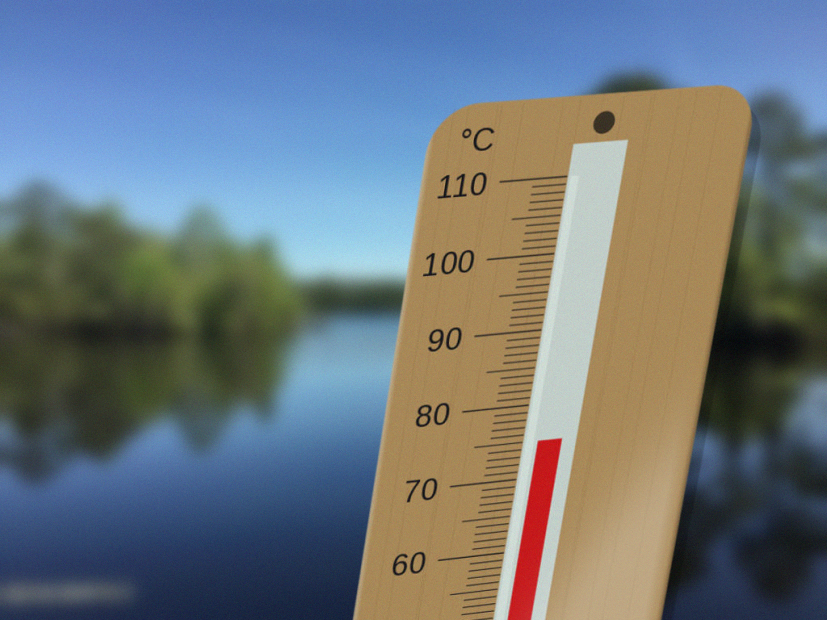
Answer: 75 °C
